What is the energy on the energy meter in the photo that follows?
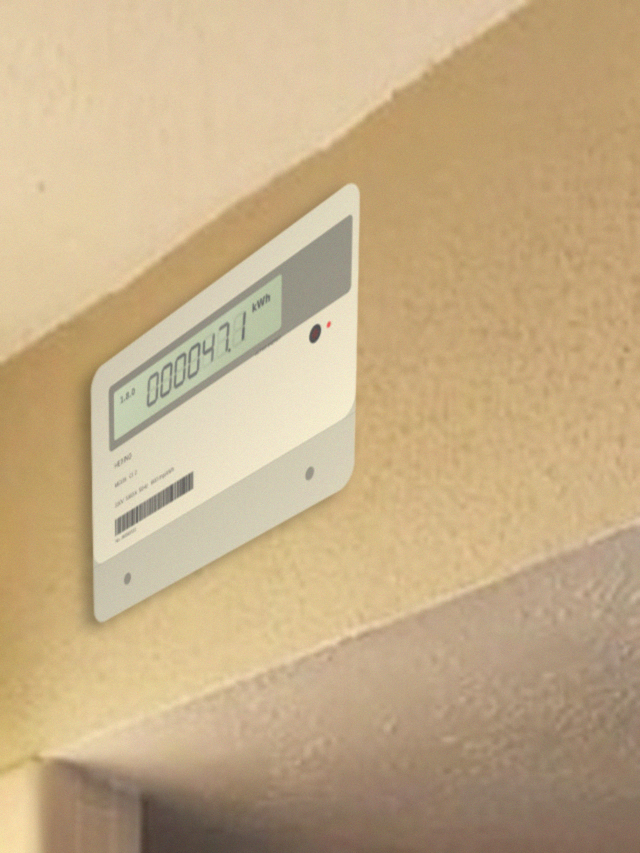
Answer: 47.1 kWh
